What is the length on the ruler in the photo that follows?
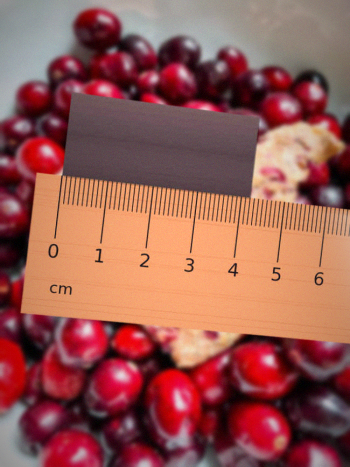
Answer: 4.2 cm
